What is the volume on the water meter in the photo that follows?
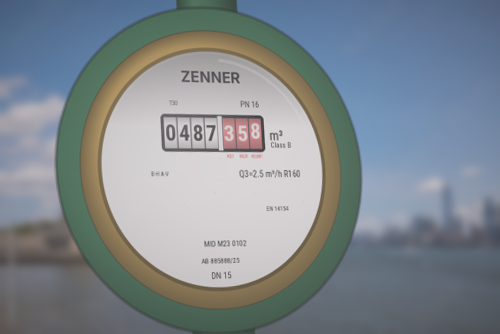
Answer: 487.358 m³
